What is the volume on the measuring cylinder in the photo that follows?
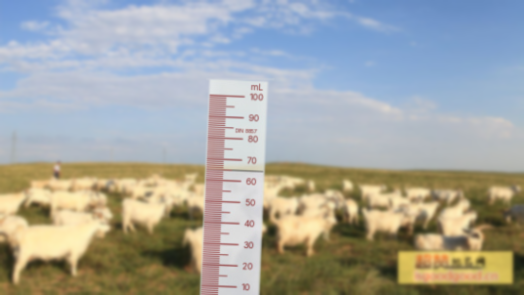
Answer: 65 mL
